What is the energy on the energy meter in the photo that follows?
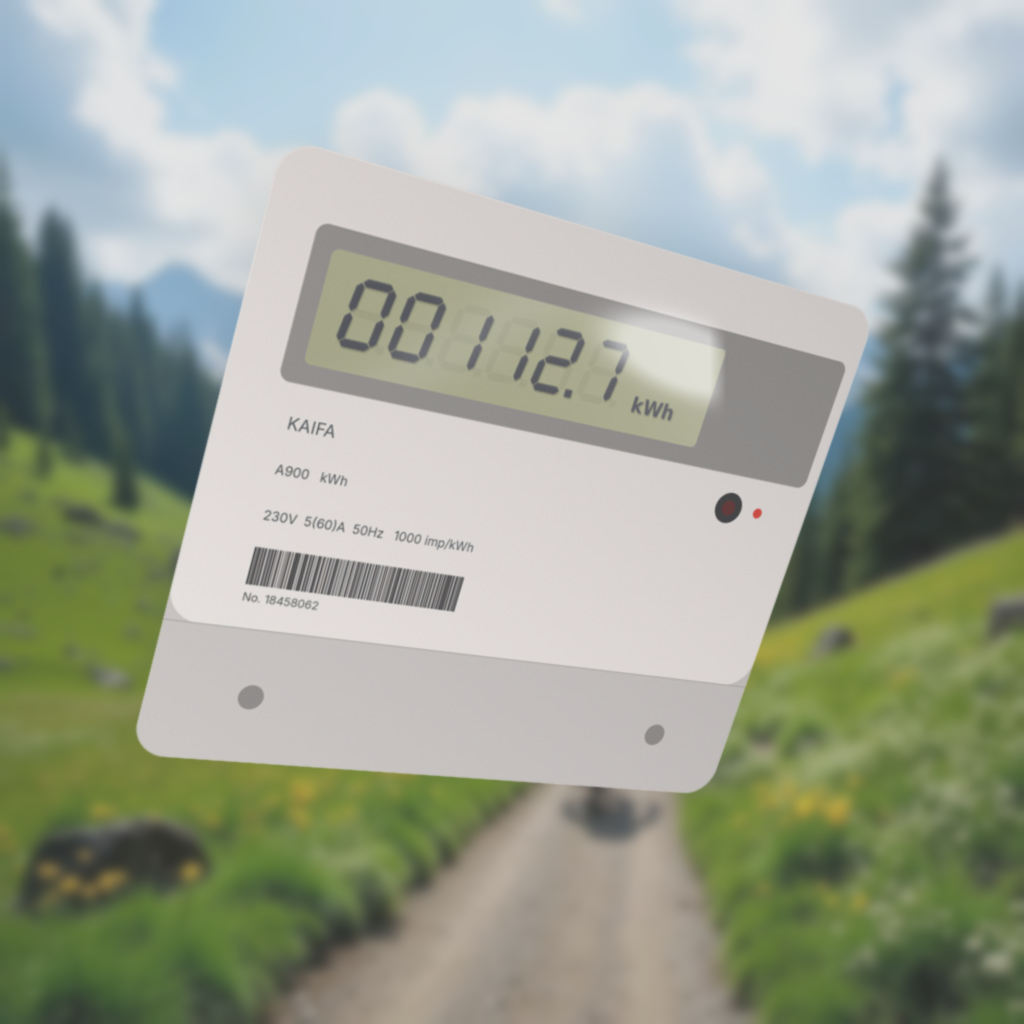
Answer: 112.7 kWh
